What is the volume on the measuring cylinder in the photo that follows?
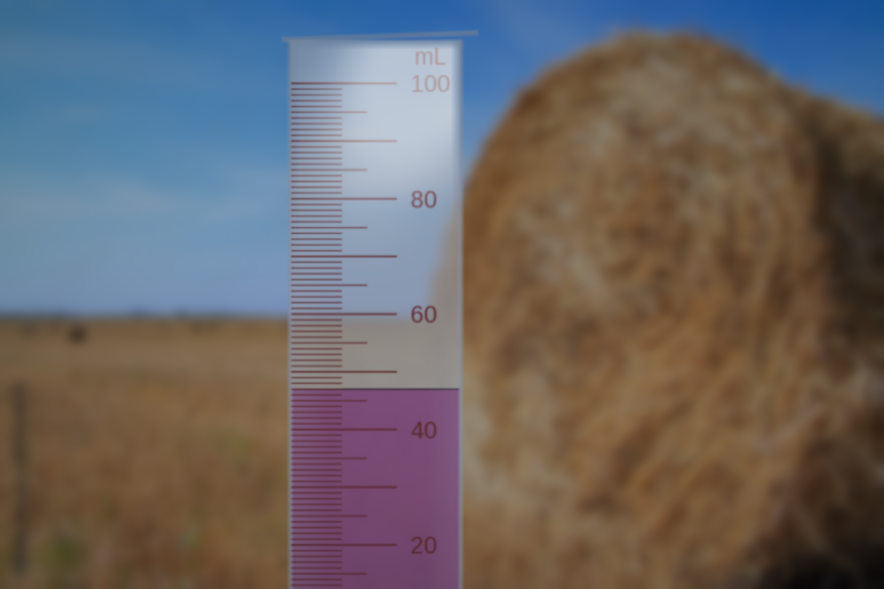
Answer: 47 mL
